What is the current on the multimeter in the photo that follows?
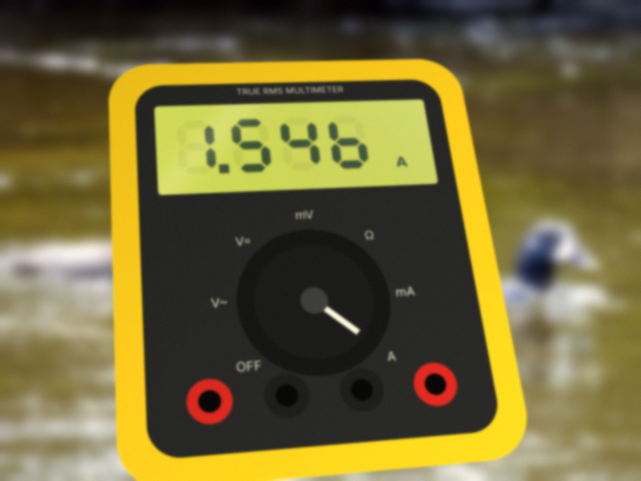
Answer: 1.546 A
